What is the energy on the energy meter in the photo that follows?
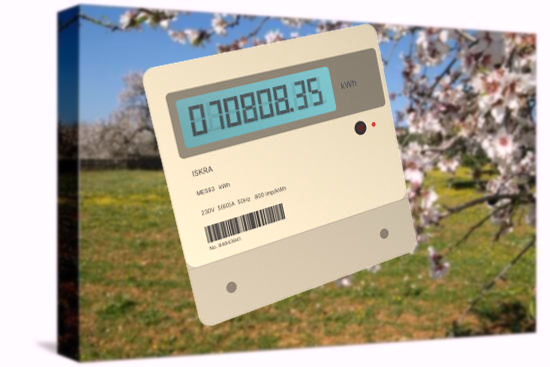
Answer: 70808.35 kWh
